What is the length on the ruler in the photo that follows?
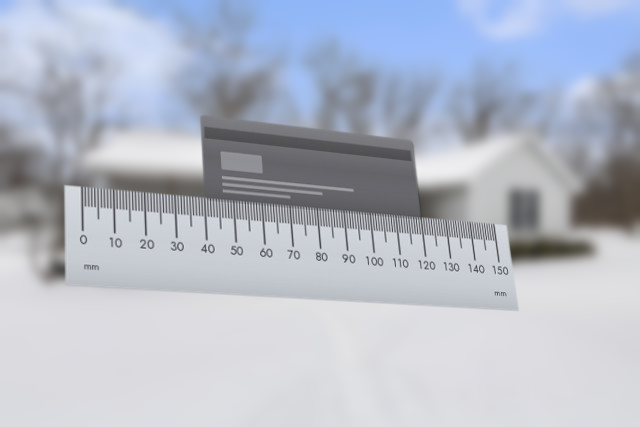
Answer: 80 mm
